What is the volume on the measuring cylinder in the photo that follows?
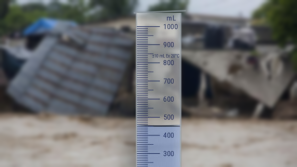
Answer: 450 mL
